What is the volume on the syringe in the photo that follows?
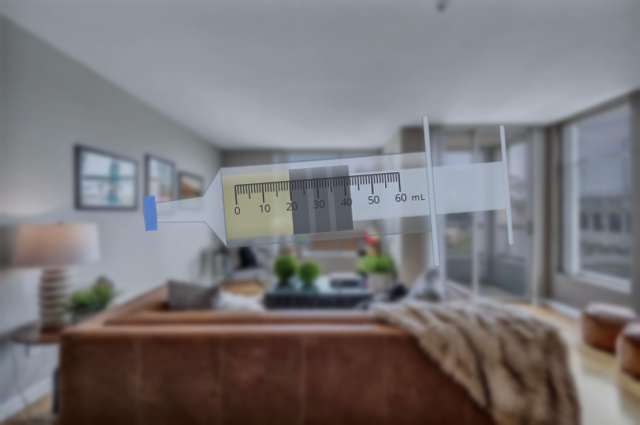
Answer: 20 mL
